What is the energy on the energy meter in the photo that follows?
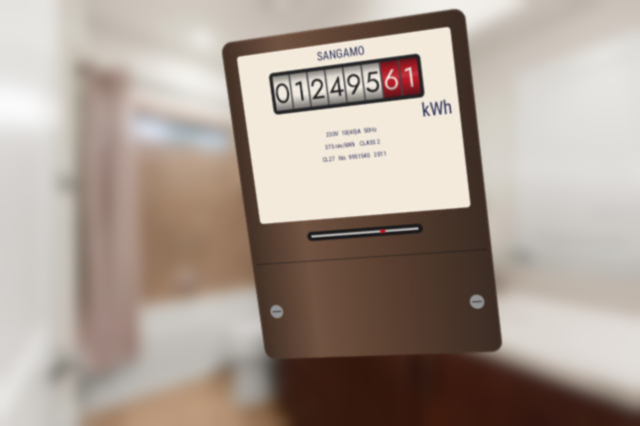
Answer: 12495.61 kWh
